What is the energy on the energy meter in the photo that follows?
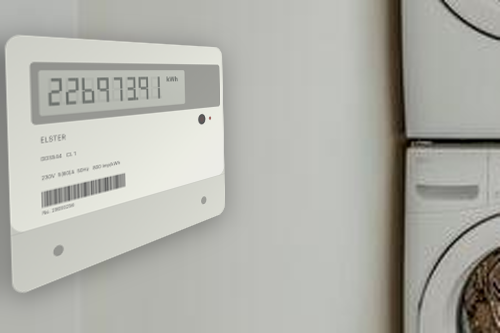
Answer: 226973.91 kWh
